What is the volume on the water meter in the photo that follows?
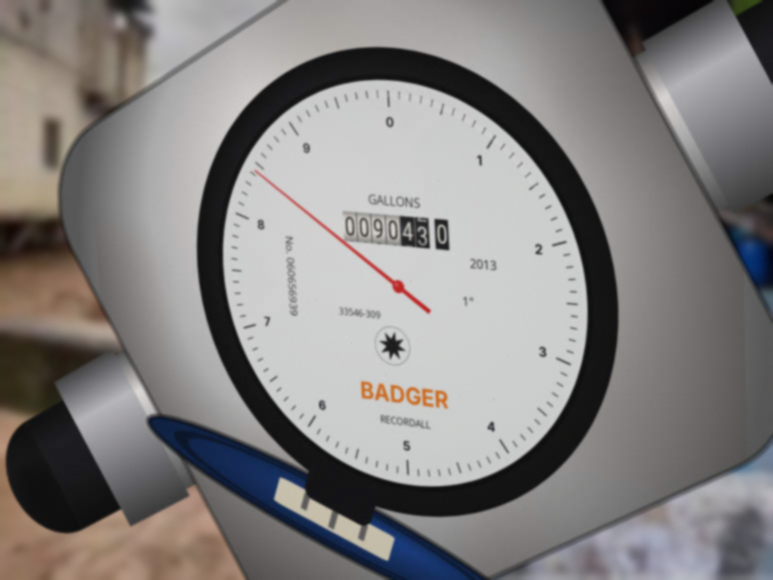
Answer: 90428.4 gal
